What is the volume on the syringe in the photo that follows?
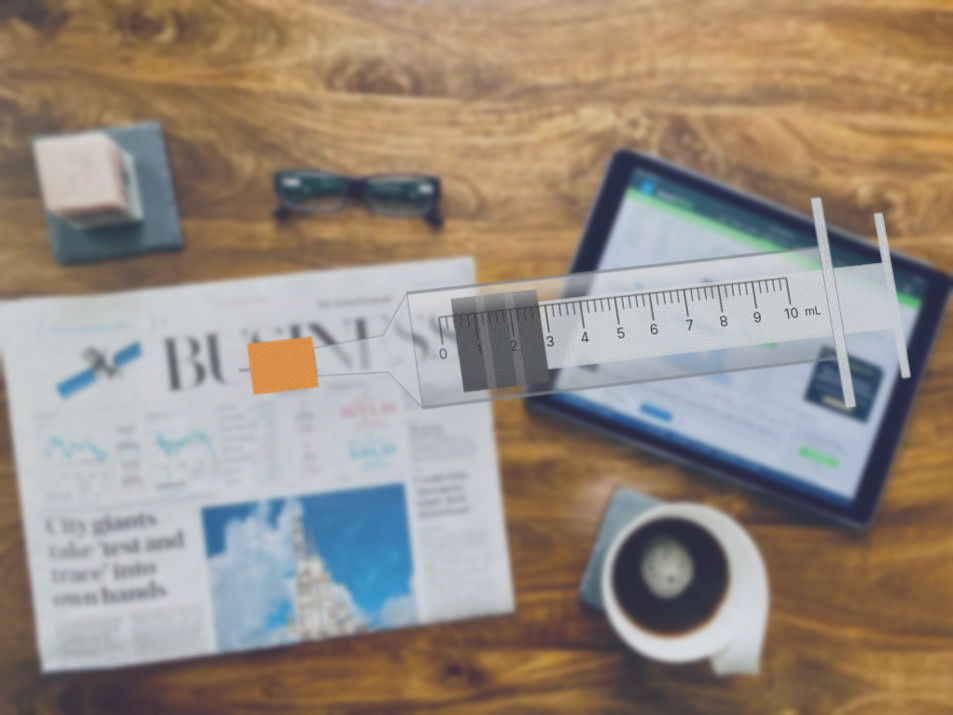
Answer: 0.4 mL
